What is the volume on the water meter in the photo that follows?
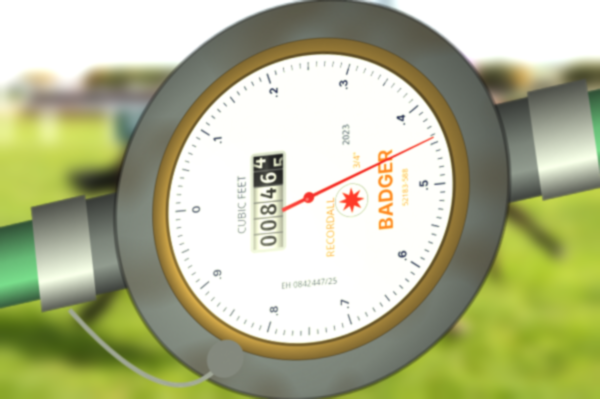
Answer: 8464.44 ft³
